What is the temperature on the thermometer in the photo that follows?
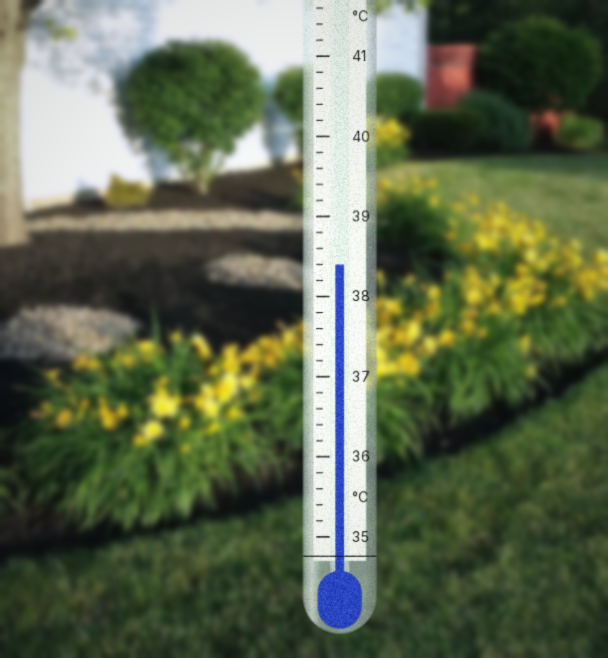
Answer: 38.4 °C
